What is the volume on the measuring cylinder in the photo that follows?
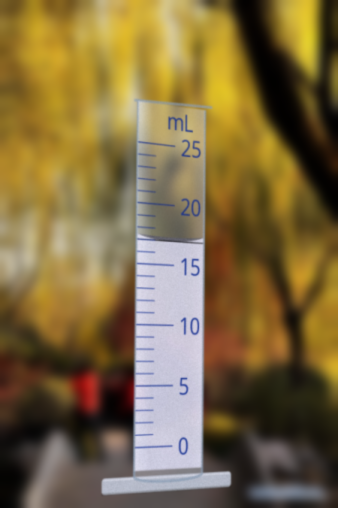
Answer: 17 mL
